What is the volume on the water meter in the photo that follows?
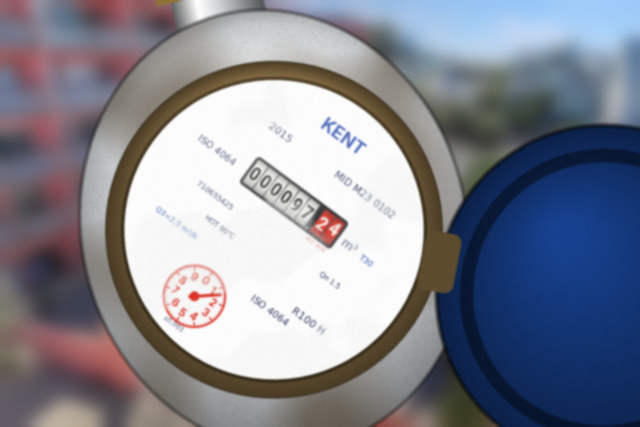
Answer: 97.241 m³
